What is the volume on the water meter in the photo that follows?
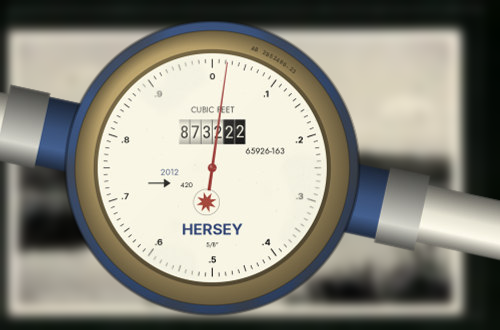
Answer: 873222.02 ft³
